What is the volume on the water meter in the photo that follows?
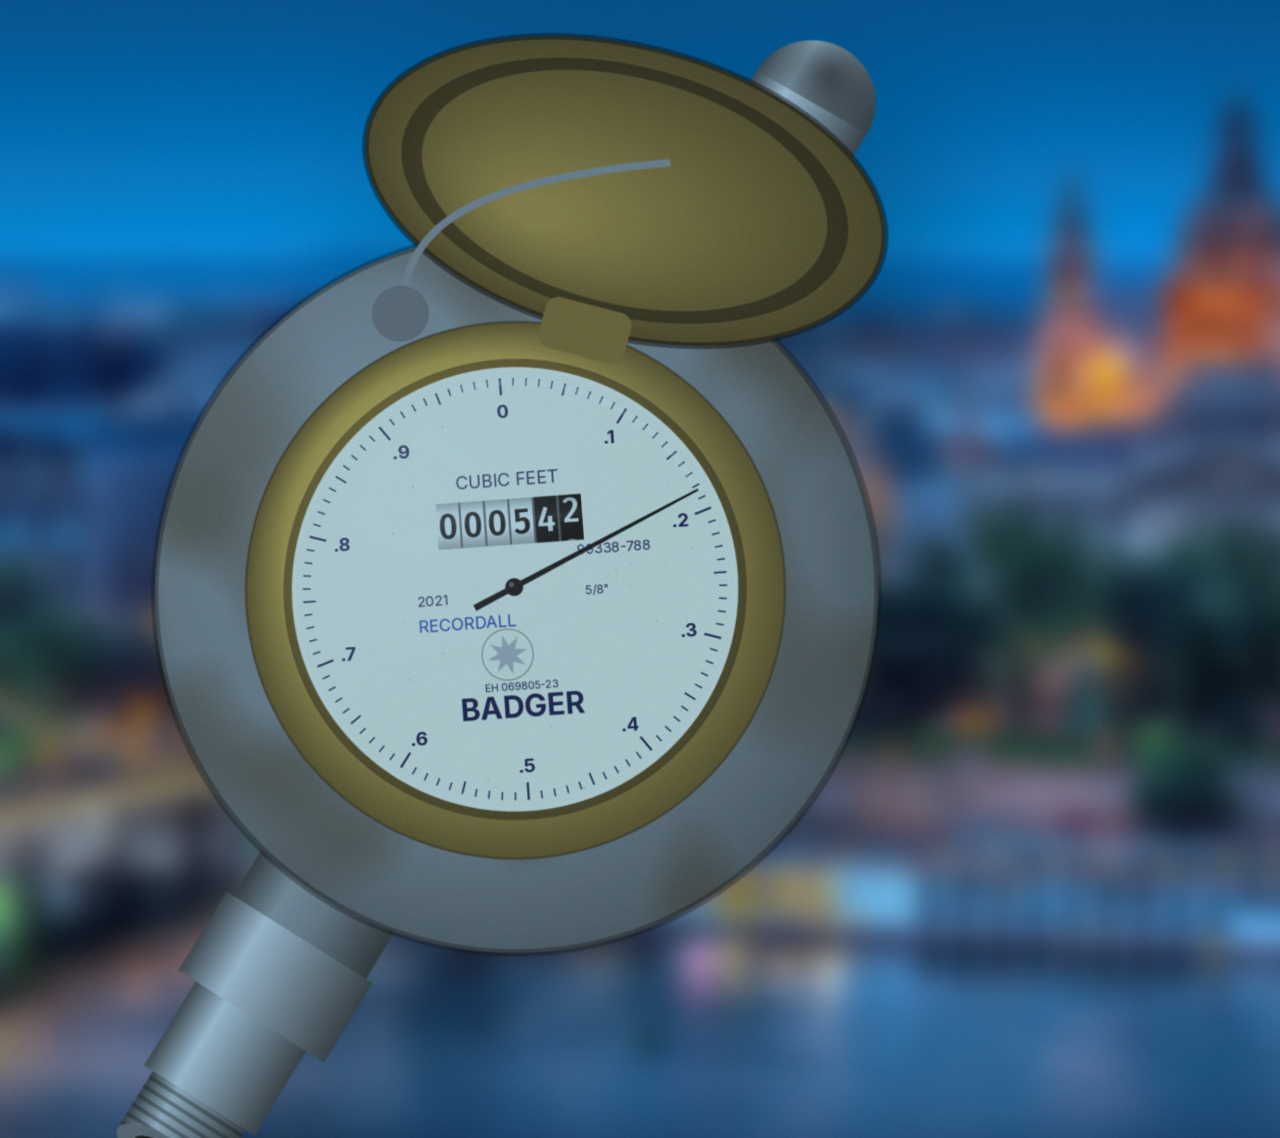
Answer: 542.18 ft³
